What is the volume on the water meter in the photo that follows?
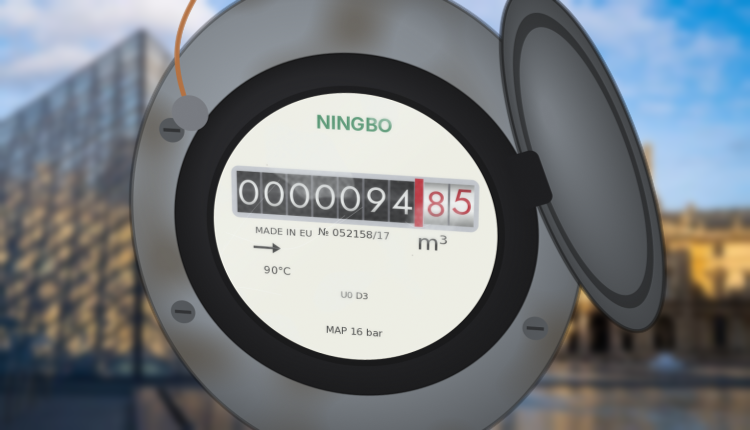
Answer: 94.85 m³
